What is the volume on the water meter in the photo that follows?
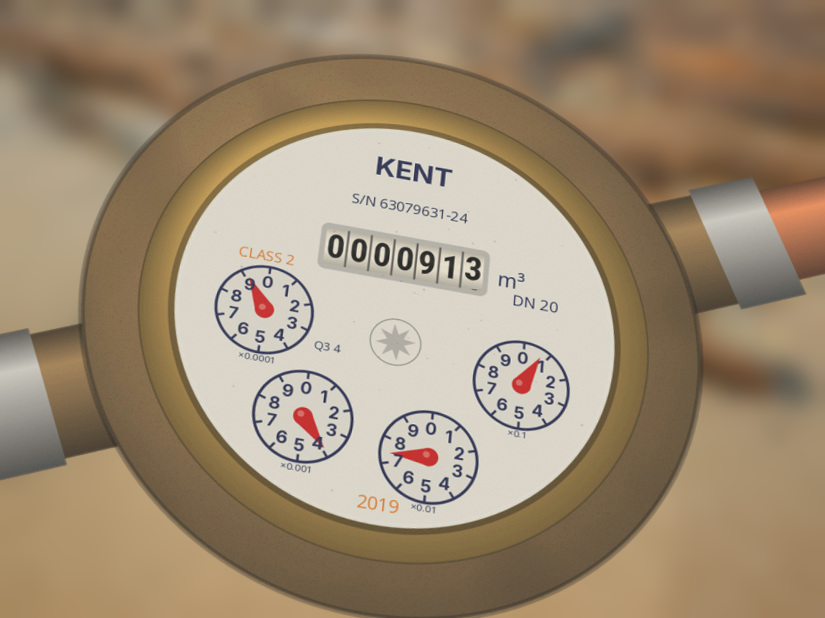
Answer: 913.0739 m³
